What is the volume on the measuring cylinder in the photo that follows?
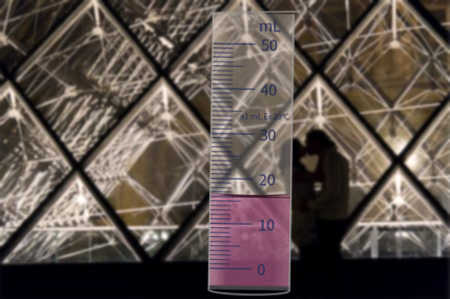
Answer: 16 mL
